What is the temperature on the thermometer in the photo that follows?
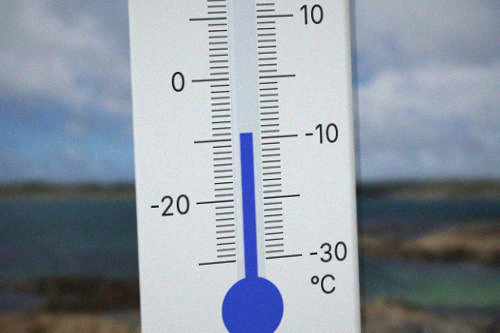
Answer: -9 °C
